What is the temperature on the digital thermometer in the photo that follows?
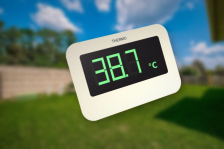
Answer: 38.7 °C
